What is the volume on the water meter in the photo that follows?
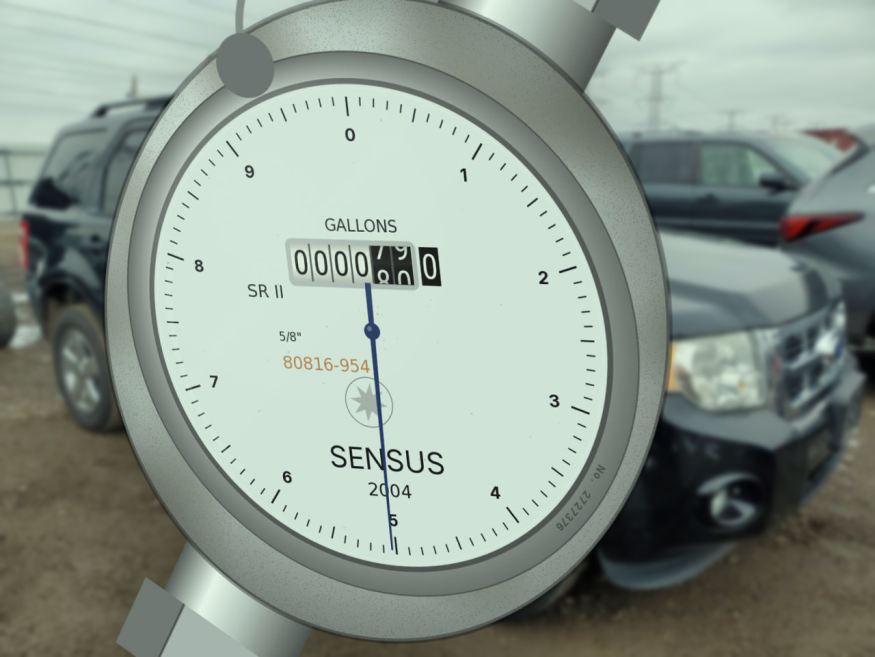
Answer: 795.0 gal
